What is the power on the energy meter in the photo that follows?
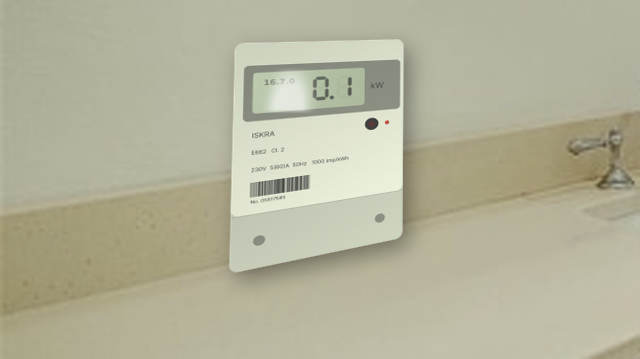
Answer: 0.1 kW
